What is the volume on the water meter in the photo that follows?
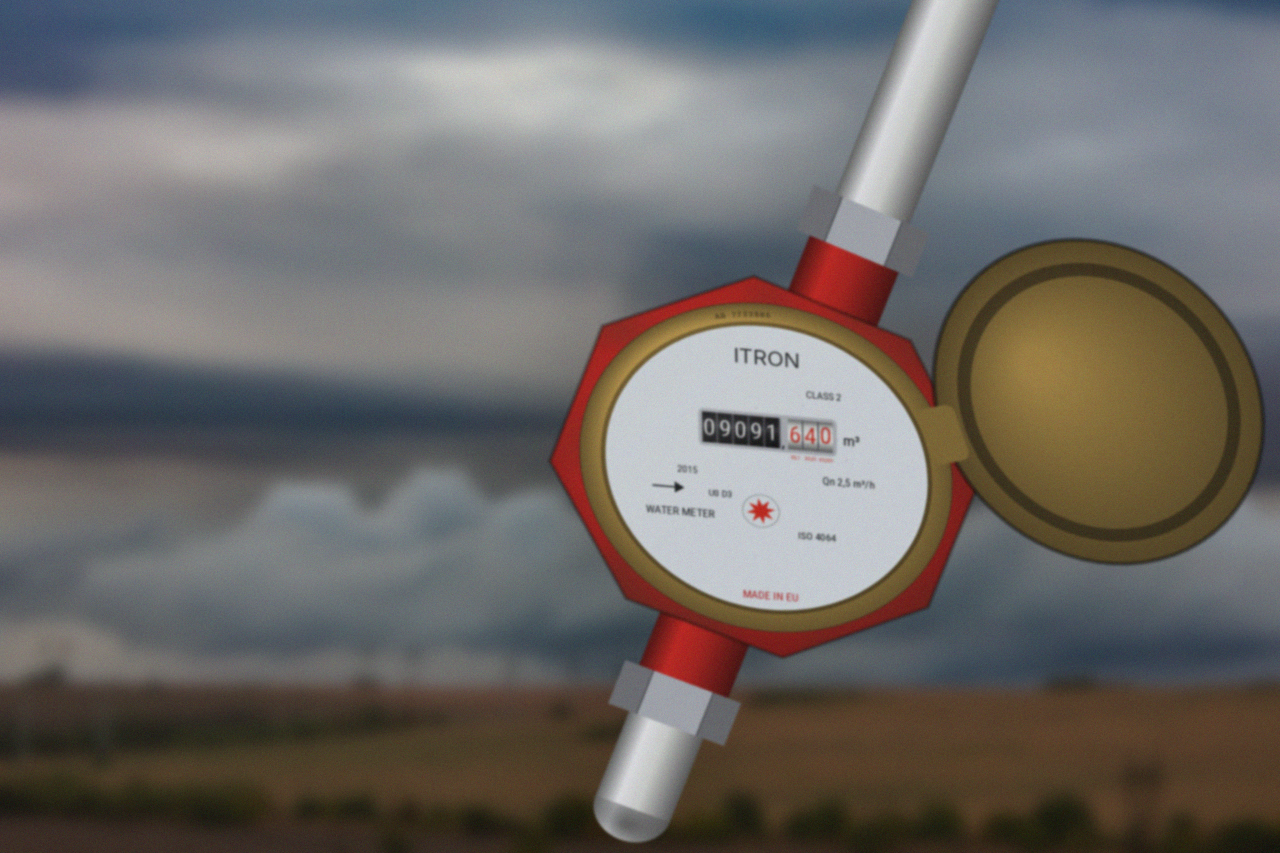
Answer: 9091.640 m³
